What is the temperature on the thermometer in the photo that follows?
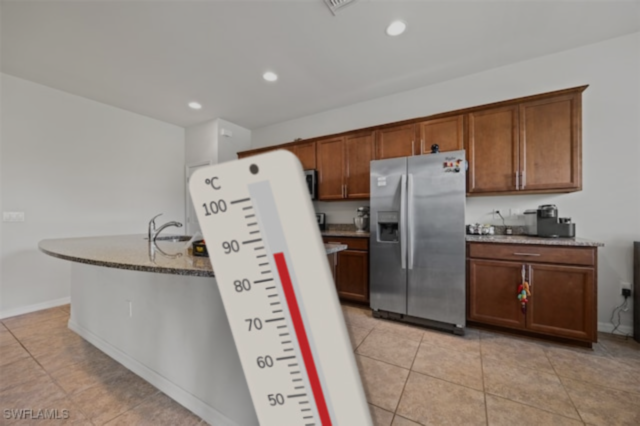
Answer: 86 °C
